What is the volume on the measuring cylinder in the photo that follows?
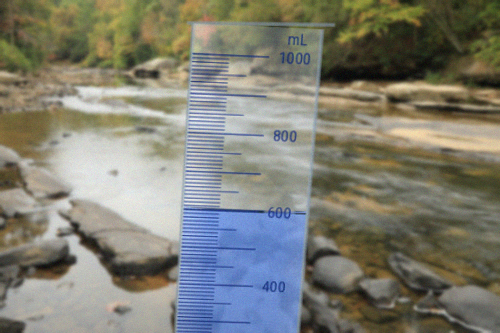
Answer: 600 mL
